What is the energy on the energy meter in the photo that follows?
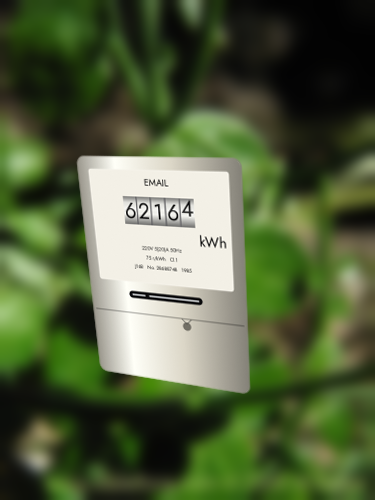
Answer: 62164 kWh
